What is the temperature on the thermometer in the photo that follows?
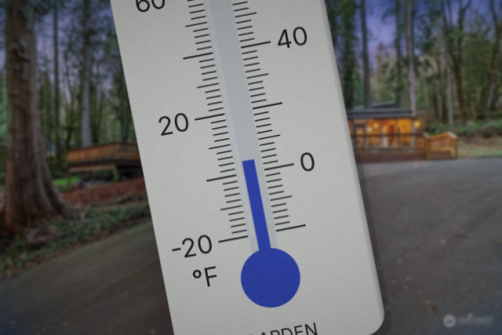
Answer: 4 °F
